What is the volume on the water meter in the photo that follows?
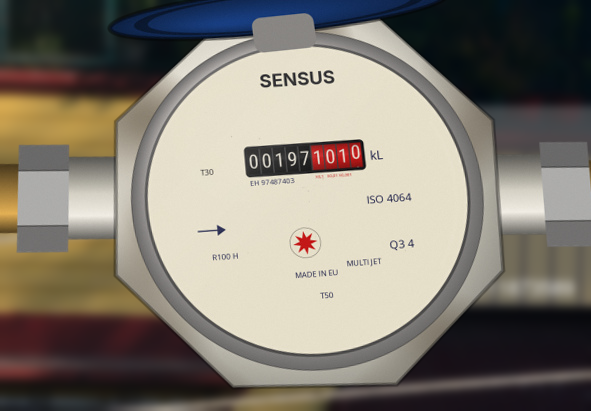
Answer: 197.1010 kL
